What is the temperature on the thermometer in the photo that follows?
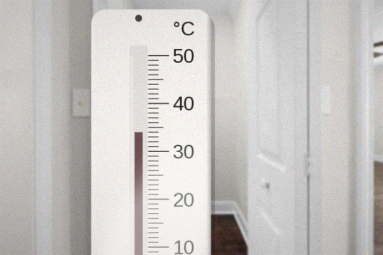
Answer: 34 °C
